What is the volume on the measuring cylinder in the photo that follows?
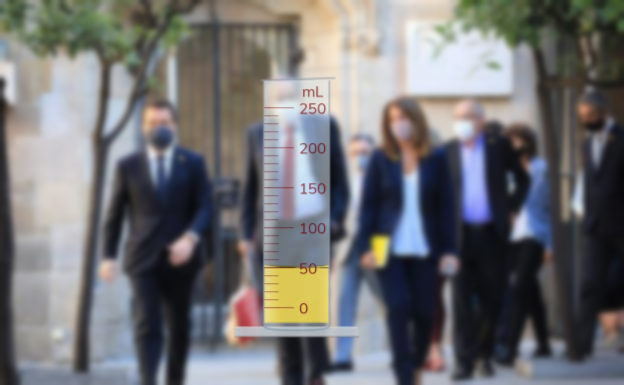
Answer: 50 mL
